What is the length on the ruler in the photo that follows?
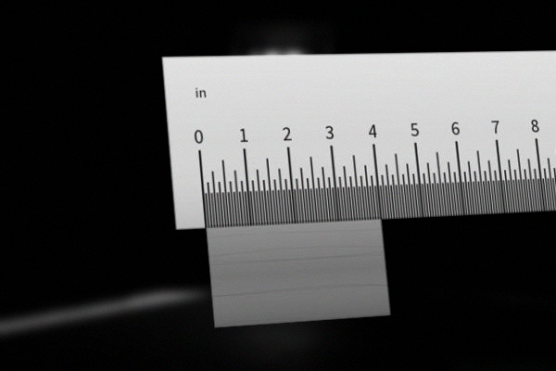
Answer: 4 in
